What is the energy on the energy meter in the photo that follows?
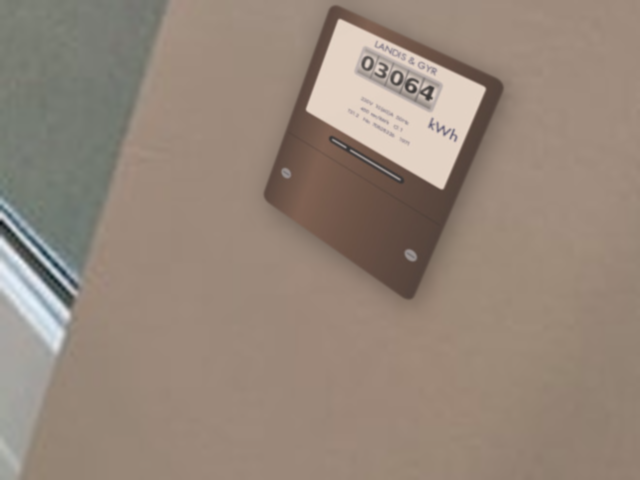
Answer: 3064 kWh
